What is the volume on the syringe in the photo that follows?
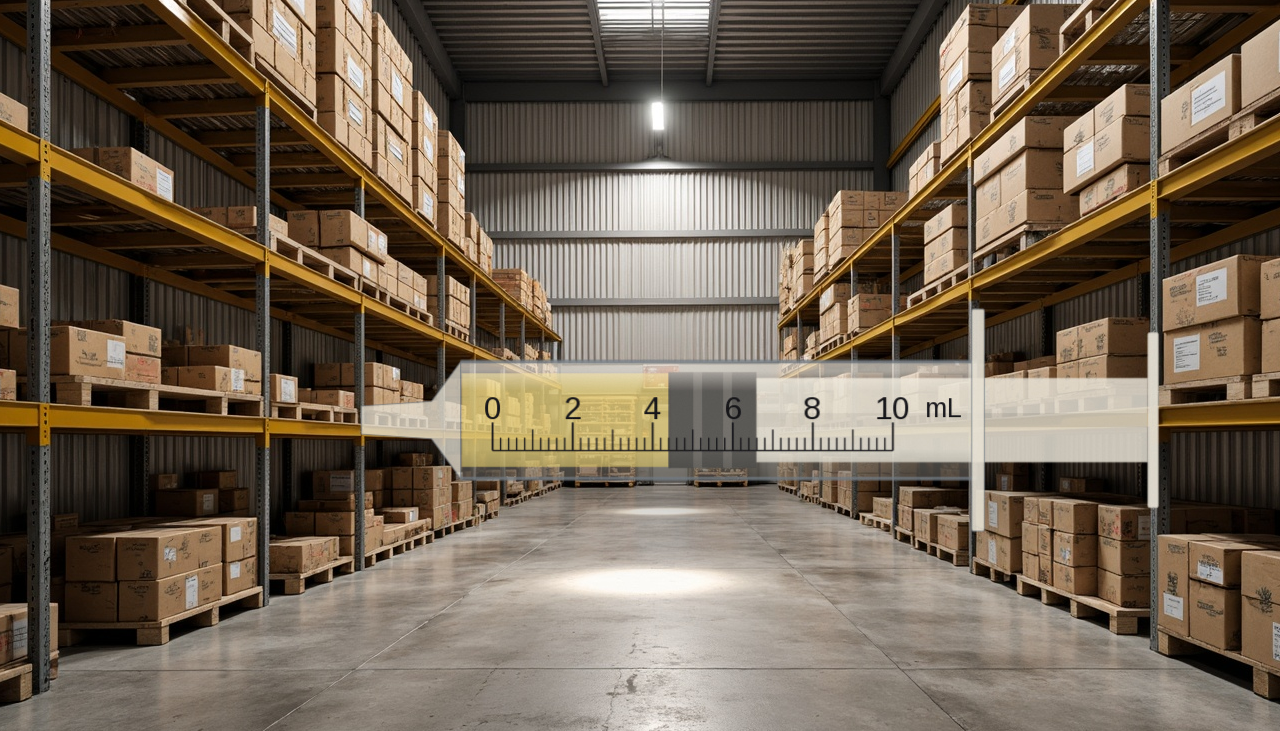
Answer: 4.4 mL
